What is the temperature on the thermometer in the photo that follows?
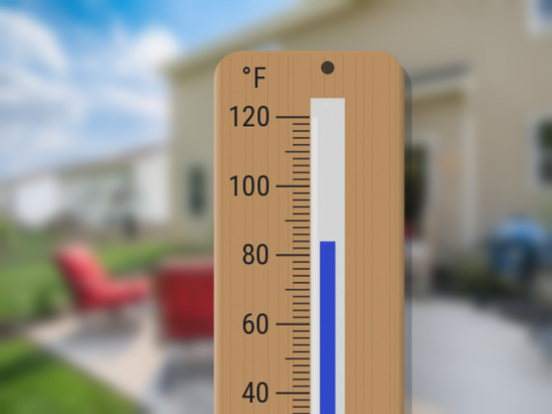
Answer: 84 °F
